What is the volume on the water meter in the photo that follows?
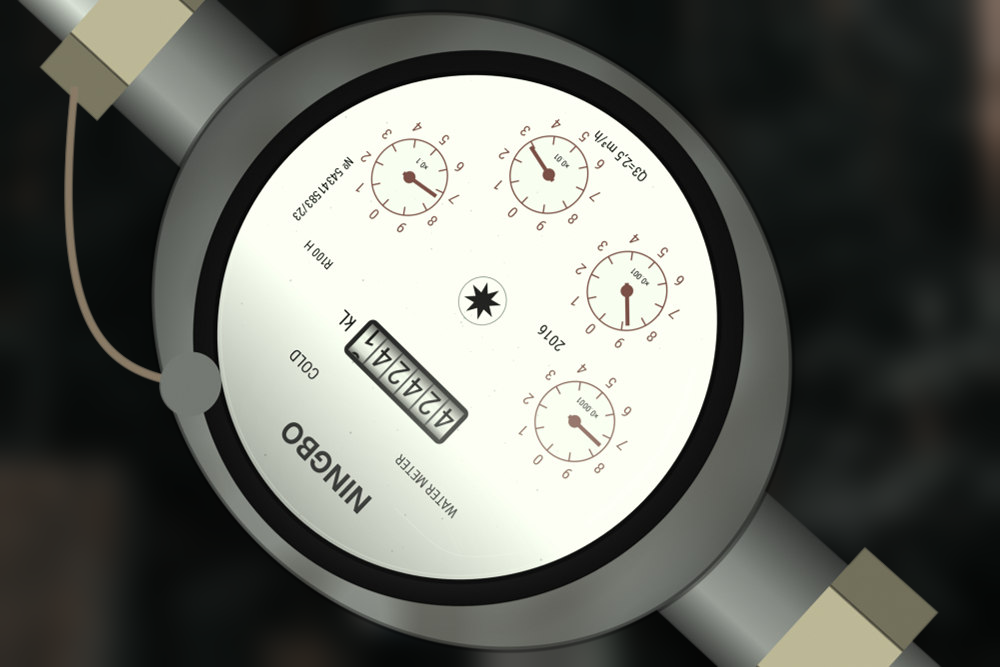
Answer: 424240.7287 kL
